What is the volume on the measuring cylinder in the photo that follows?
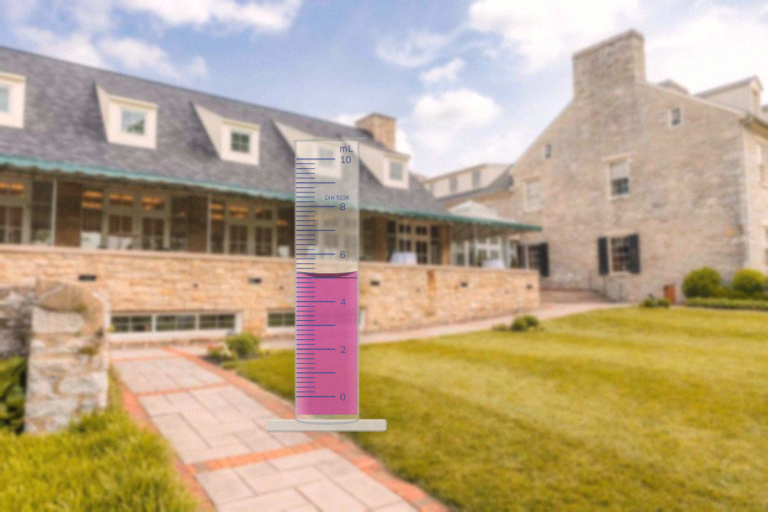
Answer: 5 mL
